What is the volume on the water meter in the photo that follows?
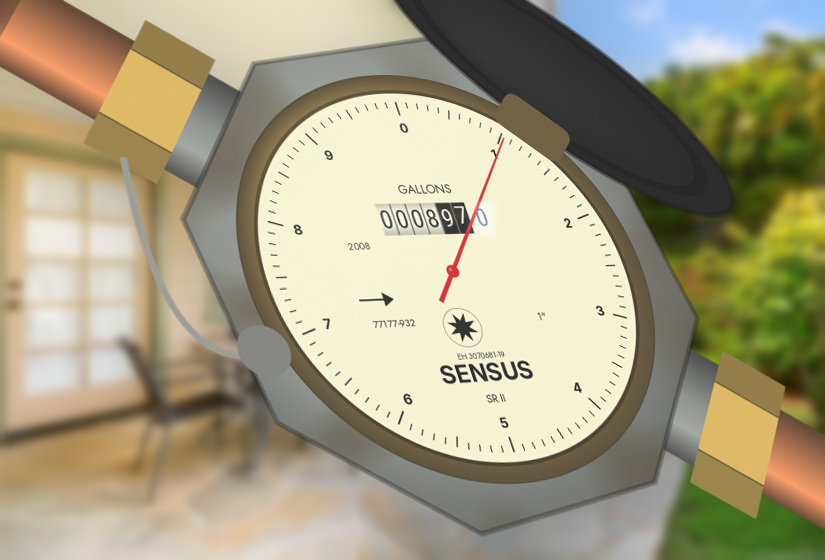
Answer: 8971.0 gal
